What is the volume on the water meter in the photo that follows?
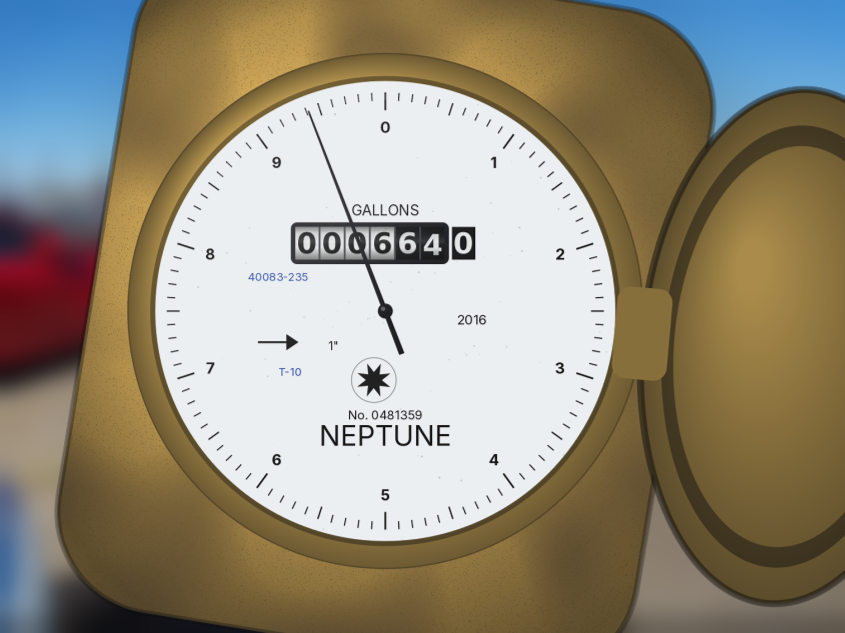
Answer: 6639.4 gal
